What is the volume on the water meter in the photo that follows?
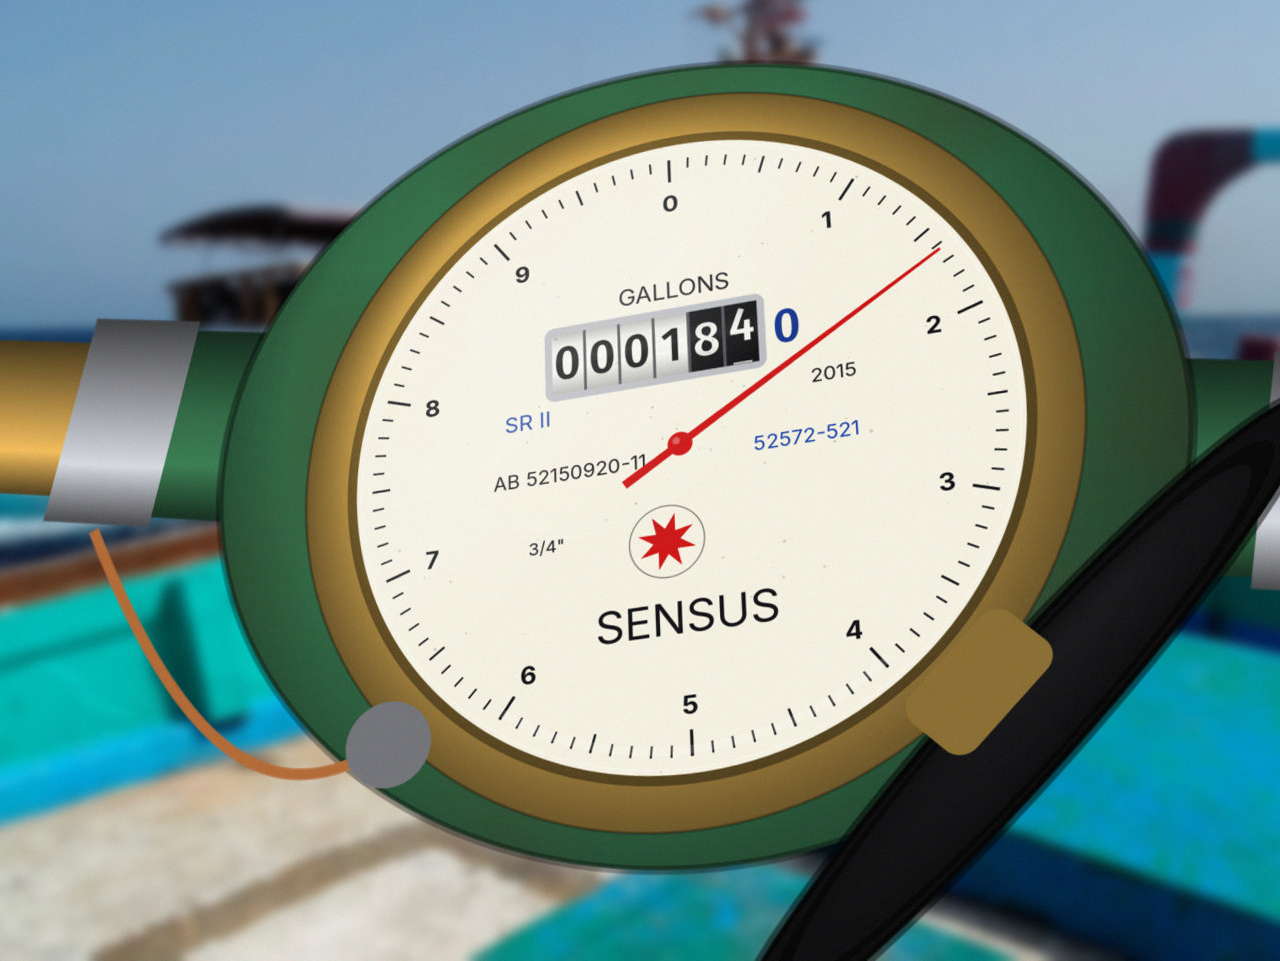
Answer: 1841.6 gal
